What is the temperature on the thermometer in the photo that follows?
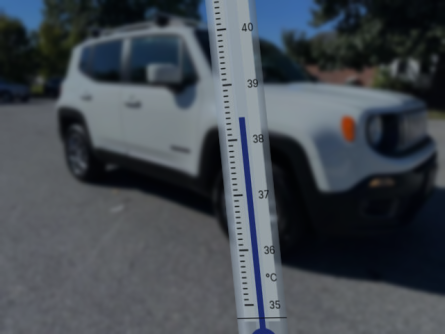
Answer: 38.4 °C
